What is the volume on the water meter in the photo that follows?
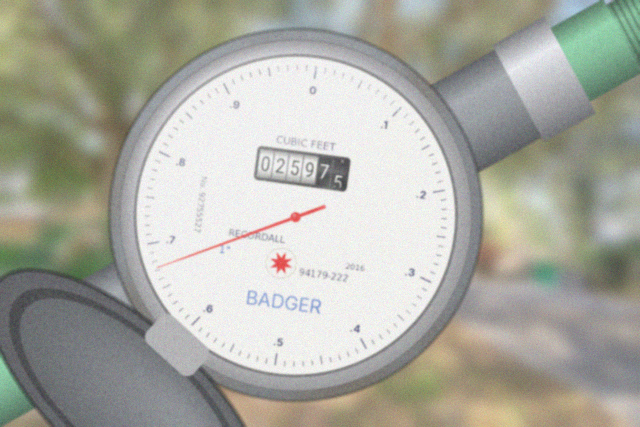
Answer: 25974.67 ft³
